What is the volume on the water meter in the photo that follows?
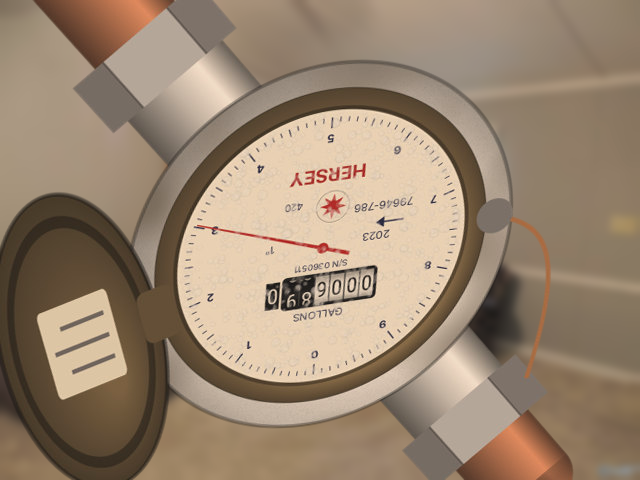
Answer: 6893.0 gal
